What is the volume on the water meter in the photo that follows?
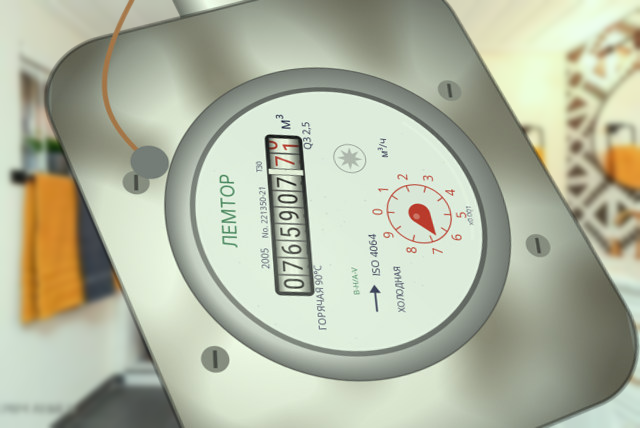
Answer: 765907.706 m³
